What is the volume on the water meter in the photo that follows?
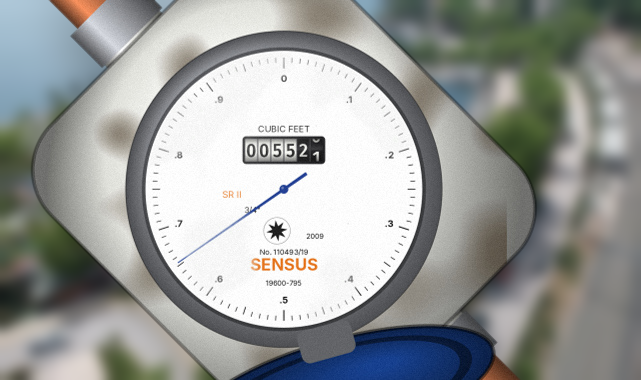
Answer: 5520.65 ft³
